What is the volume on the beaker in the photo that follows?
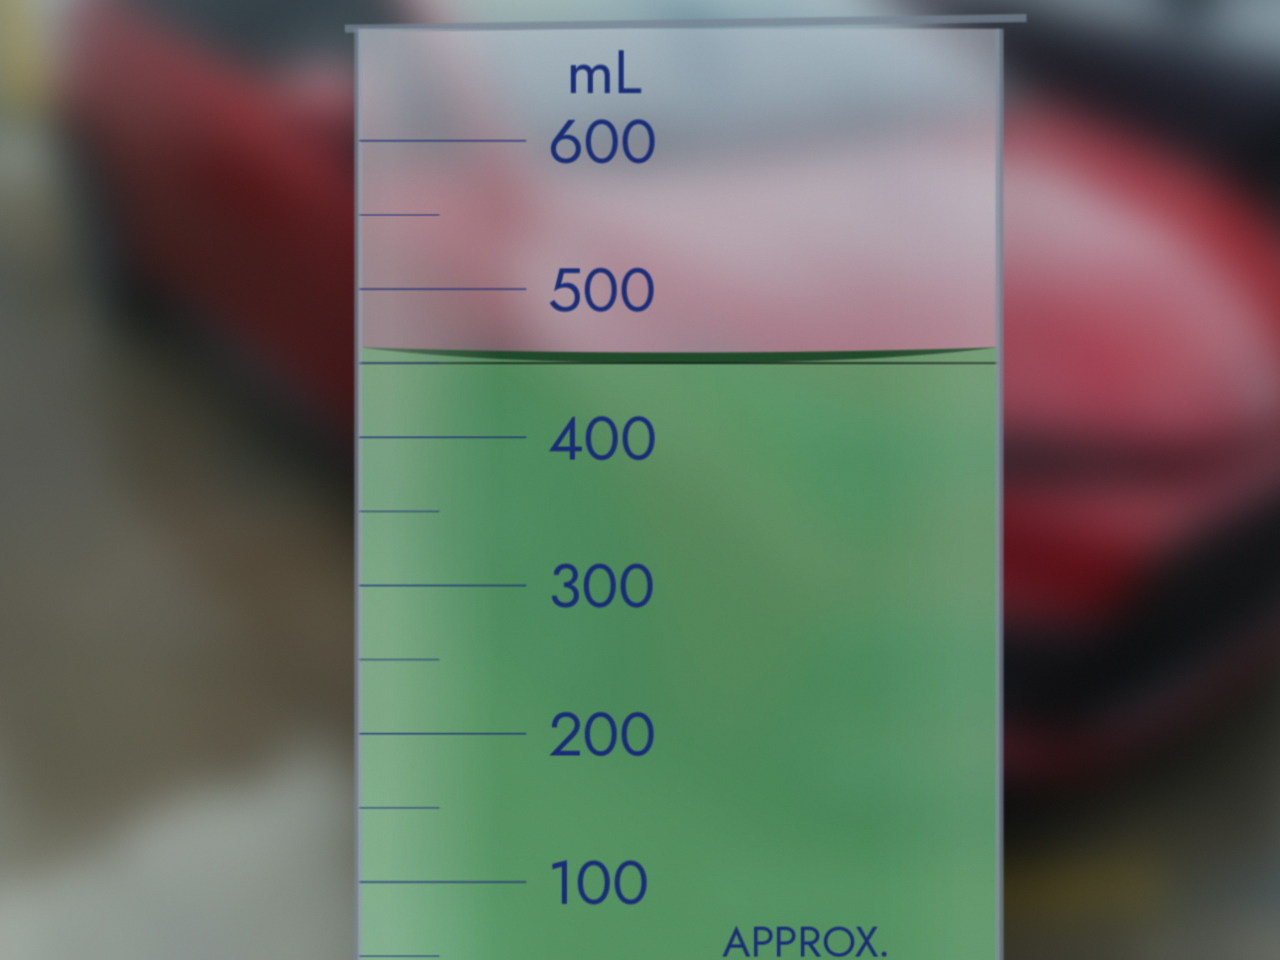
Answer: 450 mL
